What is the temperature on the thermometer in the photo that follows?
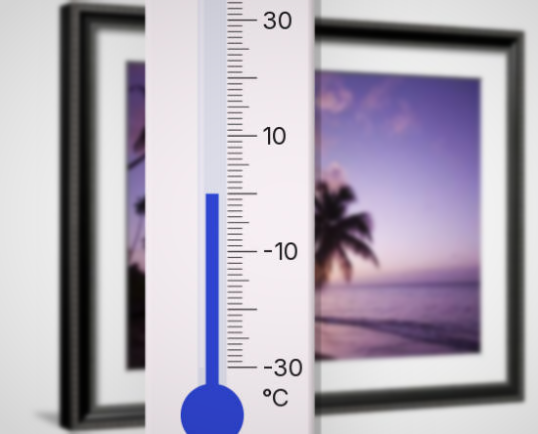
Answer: 0 °C
